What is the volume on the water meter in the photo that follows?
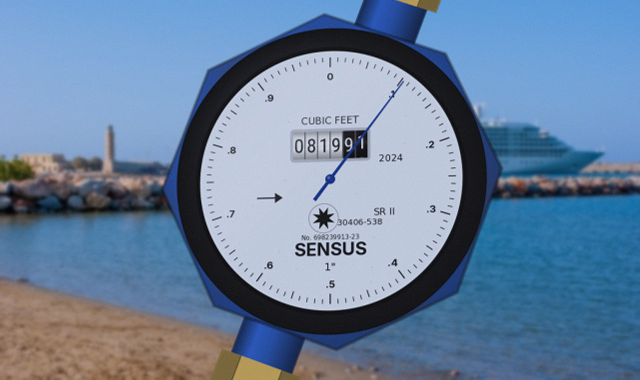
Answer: 81991.10 ft³
